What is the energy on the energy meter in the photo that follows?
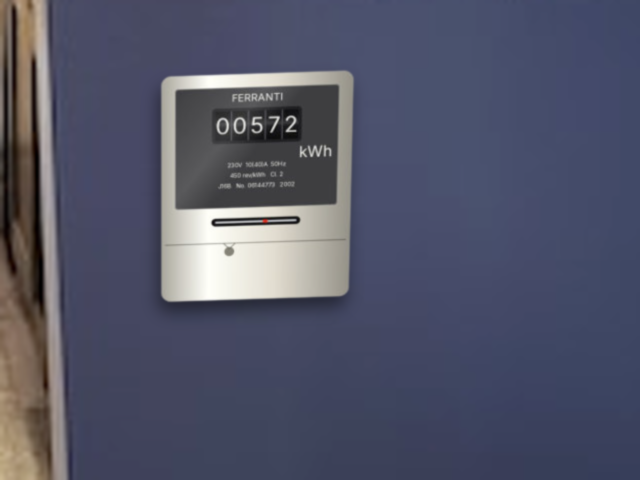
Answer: 572 kWh
